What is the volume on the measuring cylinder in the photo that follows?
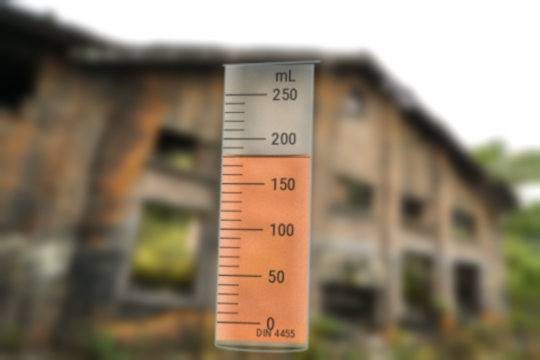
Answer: 180 mL
